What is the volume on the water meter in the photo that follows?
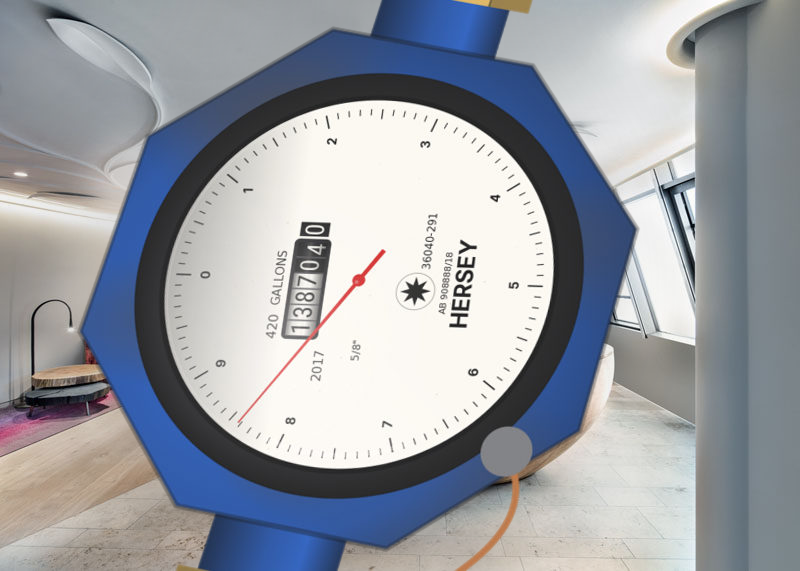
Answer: 1387038.4 gal
